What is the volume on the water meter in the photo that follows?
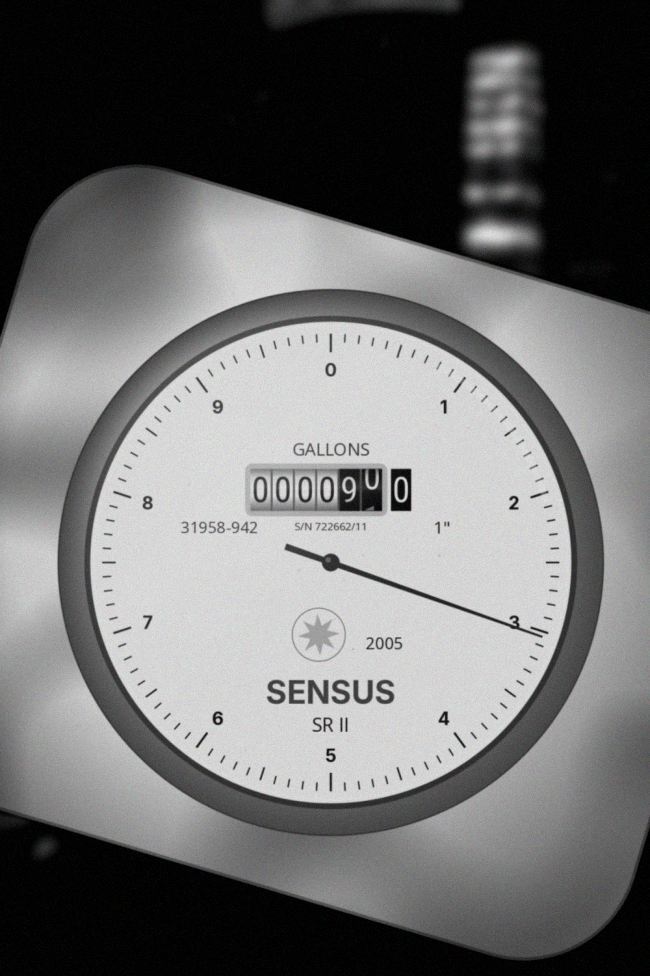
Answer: 903.0 gal
